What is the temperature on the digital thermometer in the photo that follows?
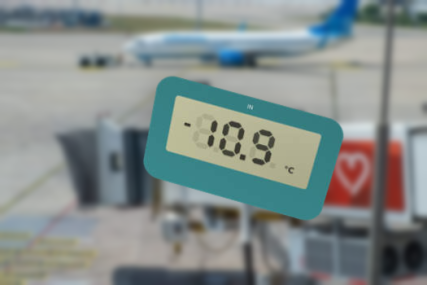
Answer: -10.9 °C
